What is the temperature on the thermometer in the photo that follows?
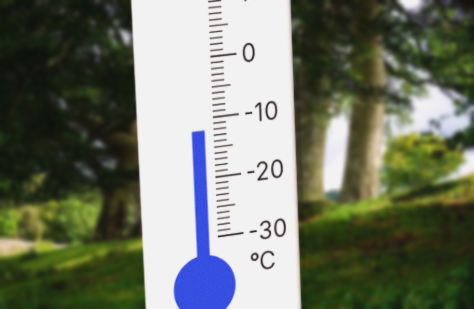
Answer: -12 °C
